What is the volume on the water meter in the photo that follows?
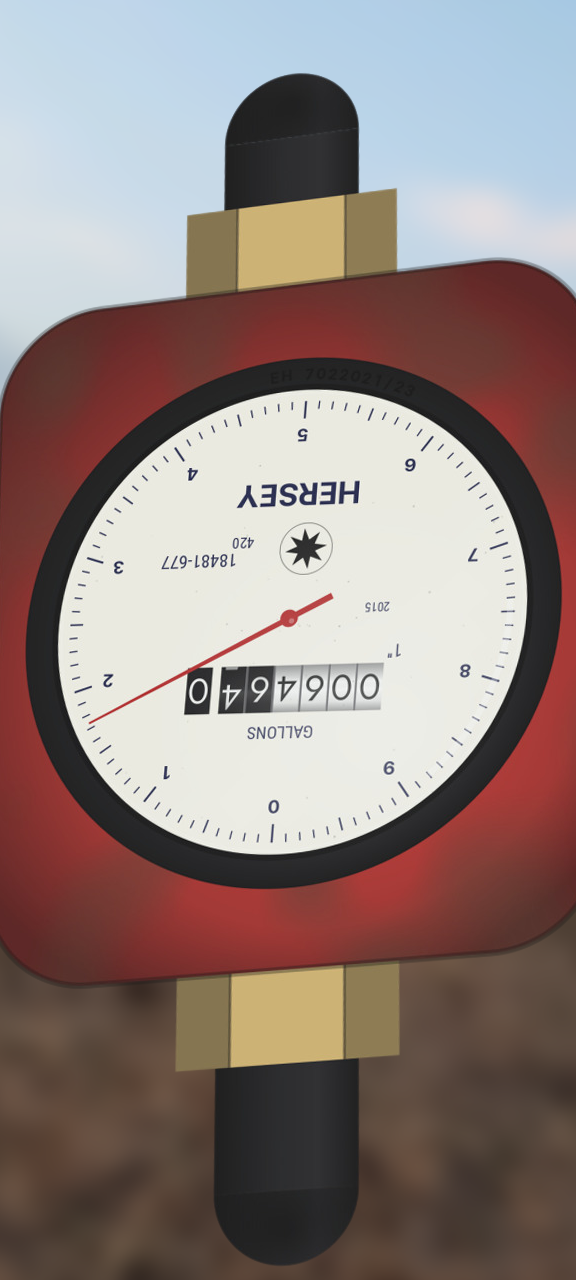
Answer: 64641.7 gal
